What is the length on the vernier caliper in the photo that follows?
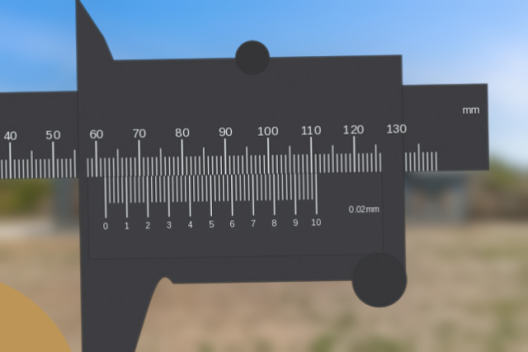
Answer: 62.0 mm
